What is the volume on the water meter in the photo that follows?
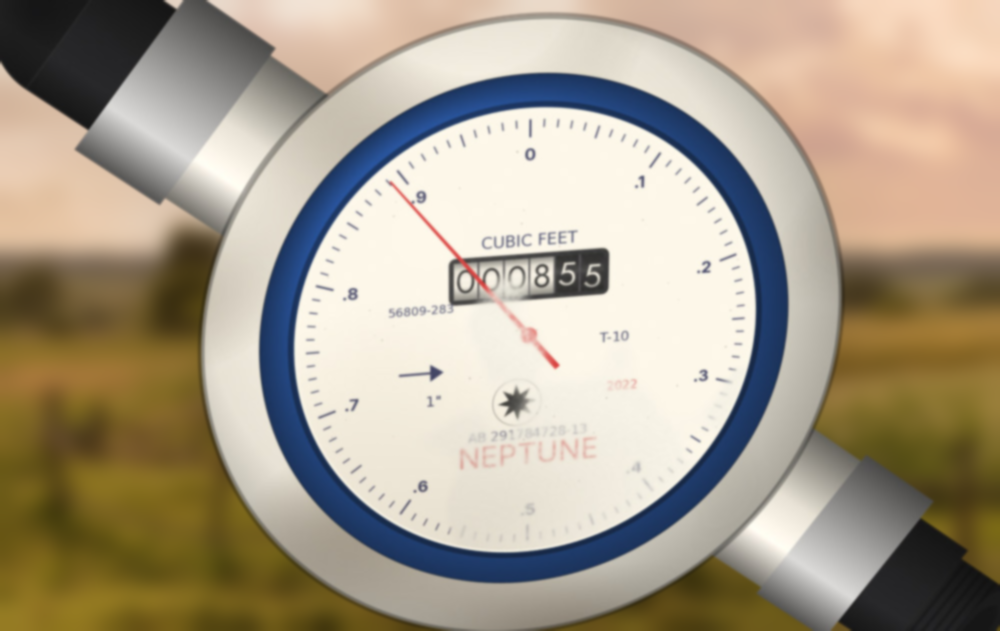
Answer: 854.89 ft³
